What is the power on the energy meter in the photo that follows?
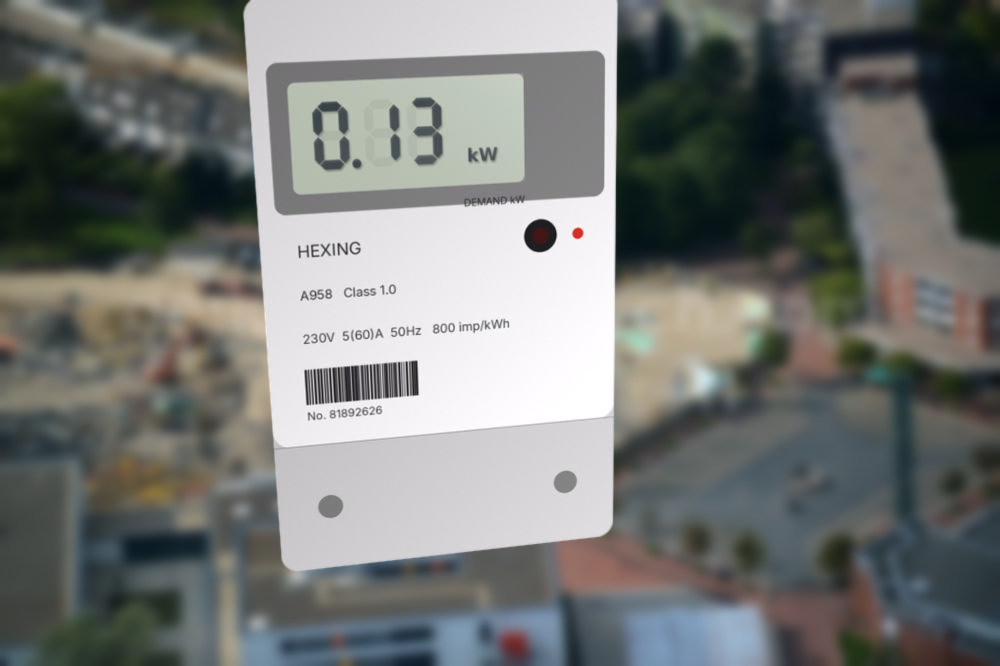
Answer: 0.13 kW
